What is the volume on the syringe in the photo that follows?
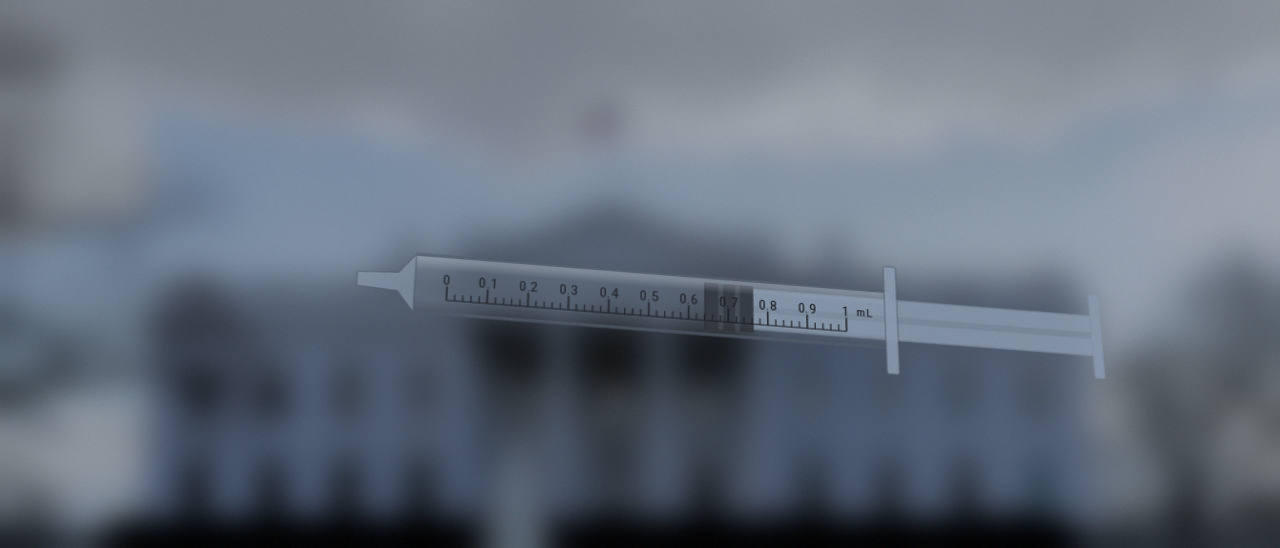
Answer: 0.64 mL
